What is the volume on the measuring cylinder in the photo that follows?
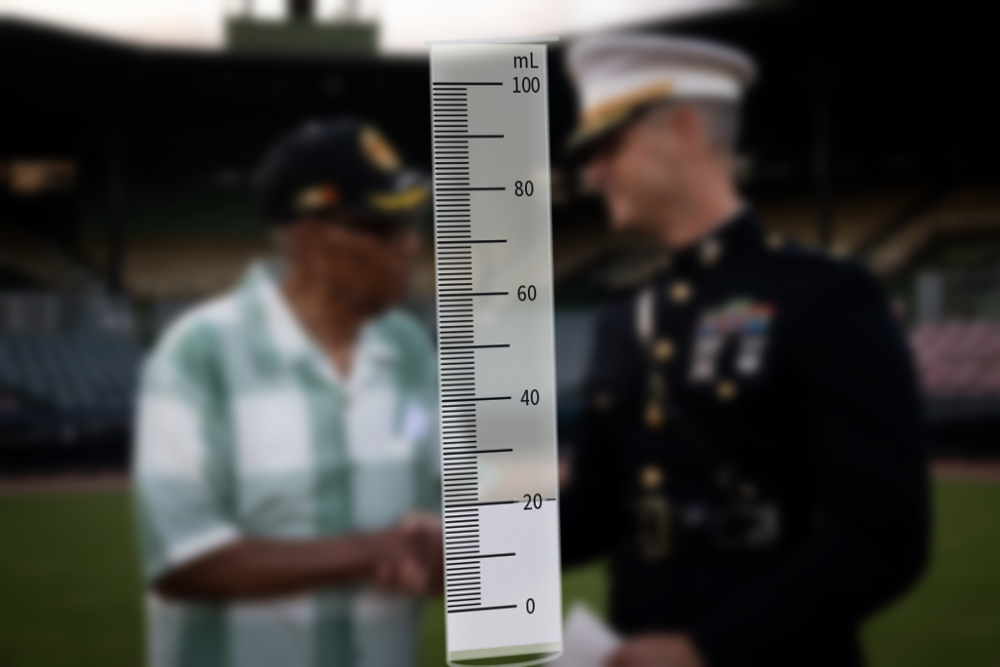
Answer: 20 mL
